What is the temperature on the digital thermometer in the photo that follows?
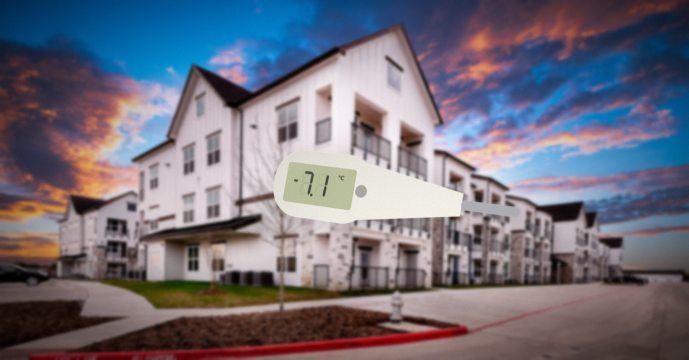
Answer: -7.1 °C
